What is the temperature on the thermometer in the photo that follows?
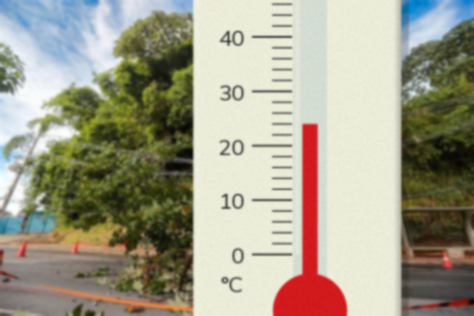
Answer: 24 °C
